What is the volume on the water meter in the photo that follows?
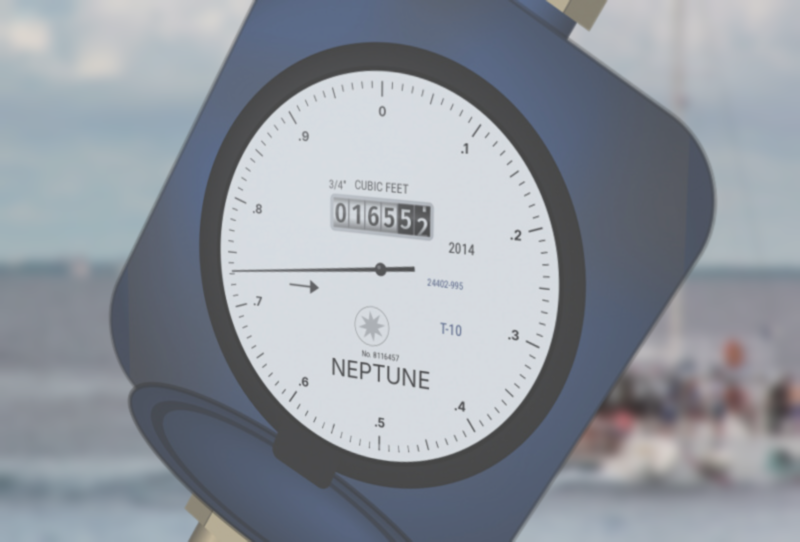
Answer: 16551.73 ft³
